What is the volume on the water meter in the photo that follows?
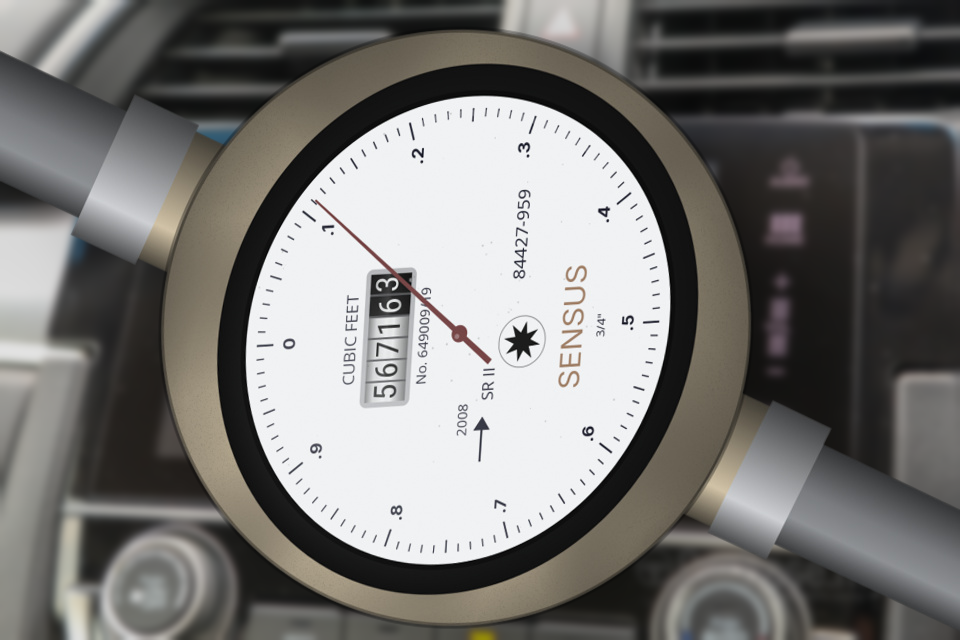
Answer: 567163.11 ft³
